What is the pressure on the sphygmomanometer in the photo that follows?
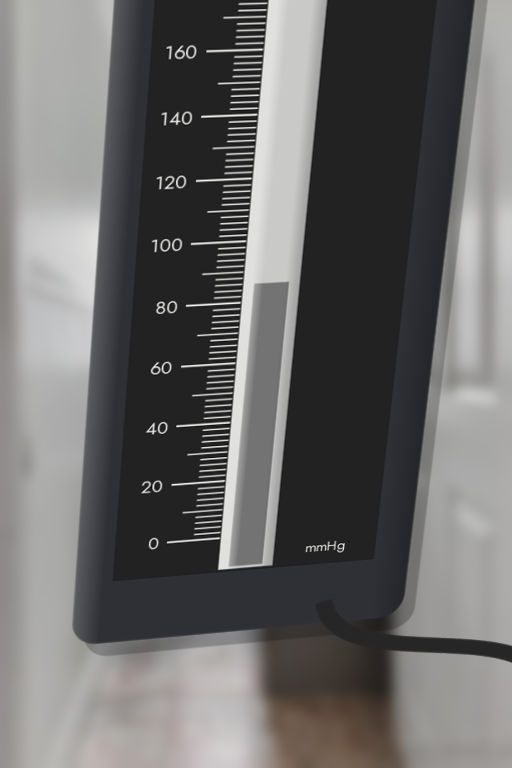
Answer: 86 mmHg
